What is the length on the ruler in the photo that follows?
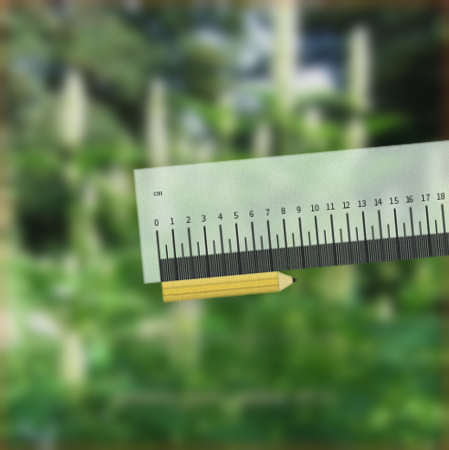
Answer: 8.5 cm
